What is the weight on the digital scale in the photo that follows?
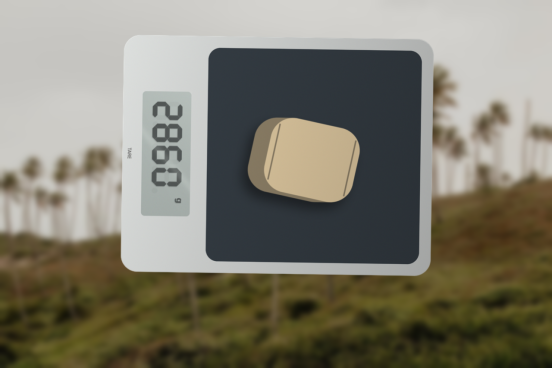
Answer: 2860 g
